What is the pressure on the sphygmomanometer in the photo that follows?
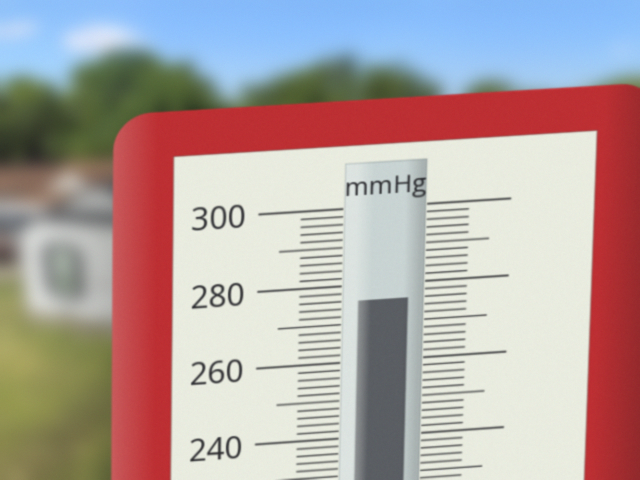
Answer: 276 mmHg
